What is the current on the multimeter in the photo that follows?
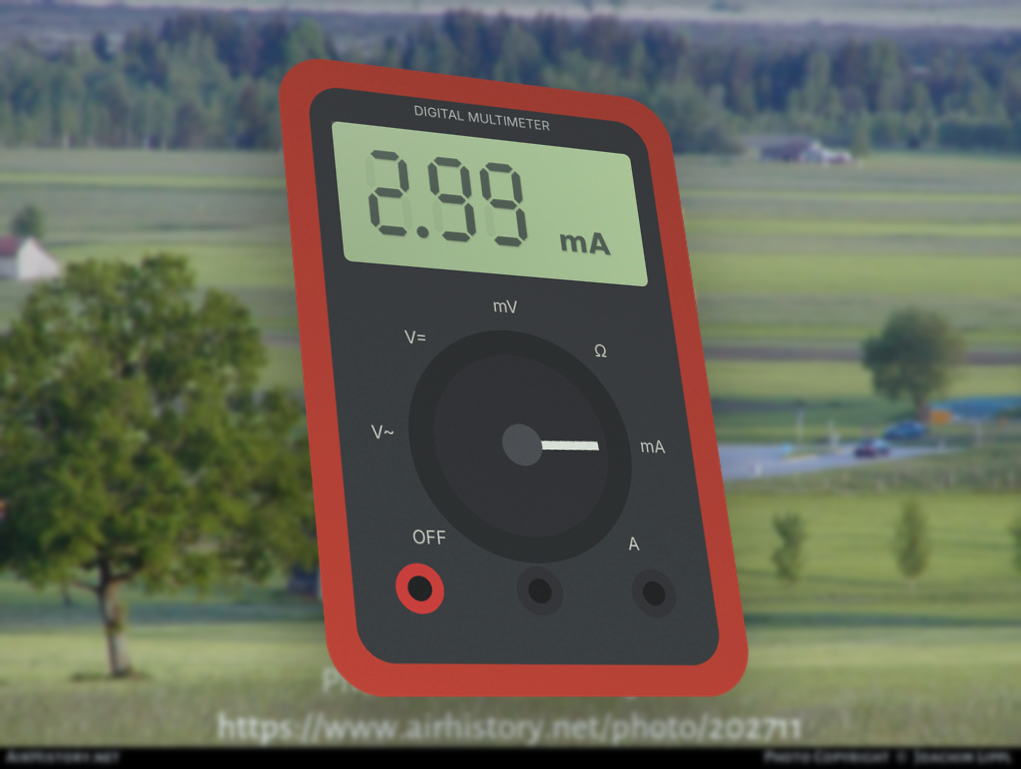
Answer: 2.99 mA
